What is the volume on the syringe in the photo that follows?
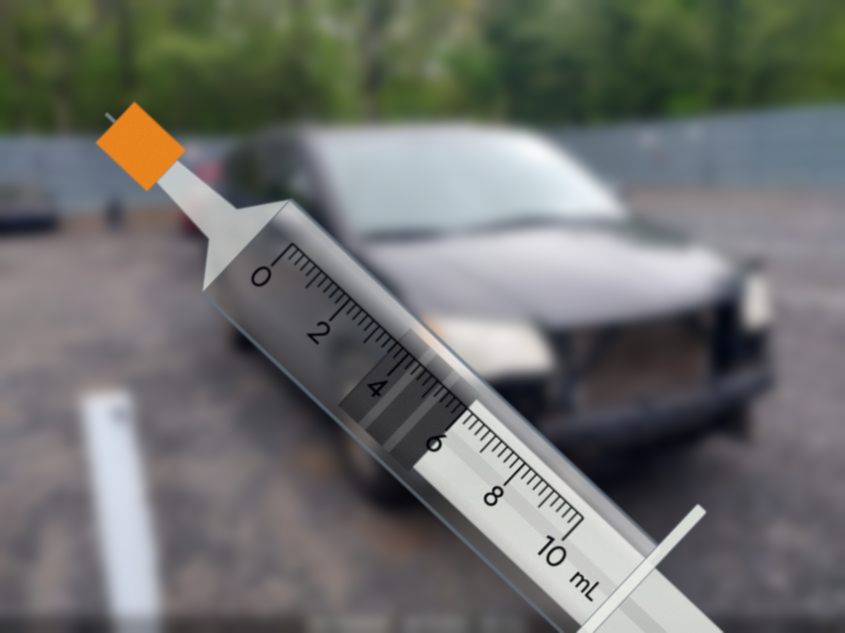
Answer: 3.6 mL
